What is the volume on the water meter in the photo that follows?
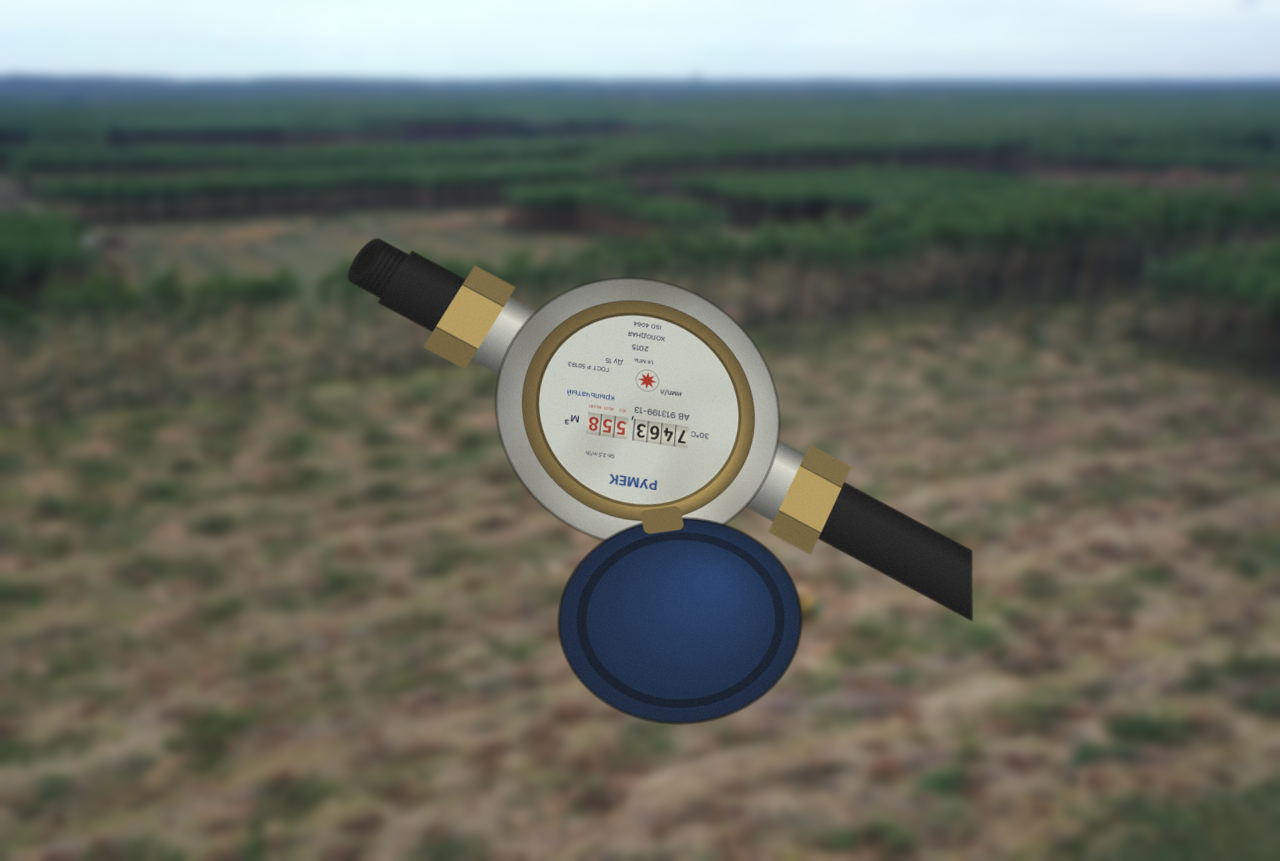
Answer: 7463.558 m³
